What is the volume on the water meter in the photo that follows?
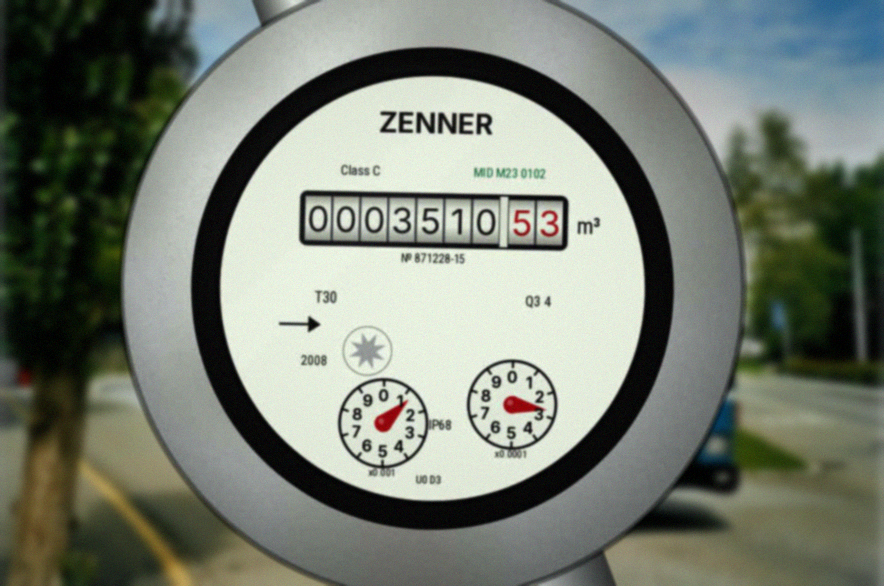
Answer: 3510.5312 m³
